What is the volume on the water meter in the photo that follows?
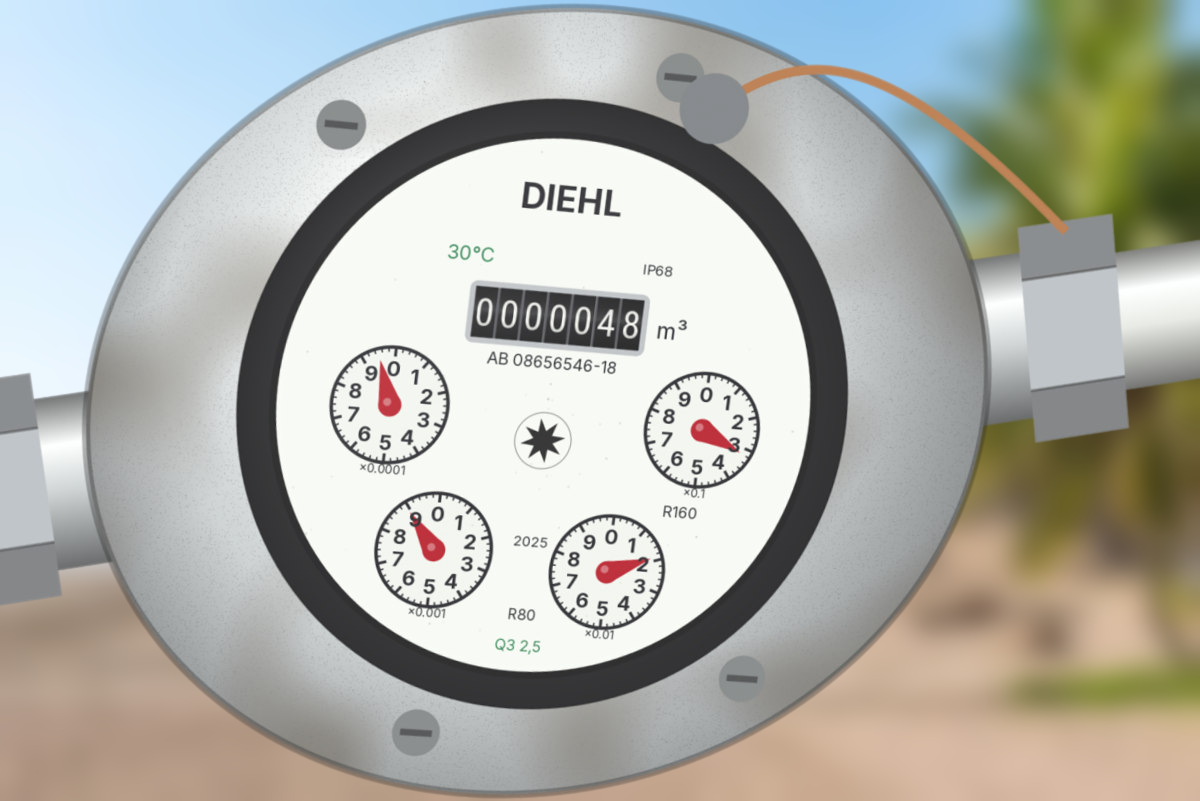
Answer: 48.3189 m³
